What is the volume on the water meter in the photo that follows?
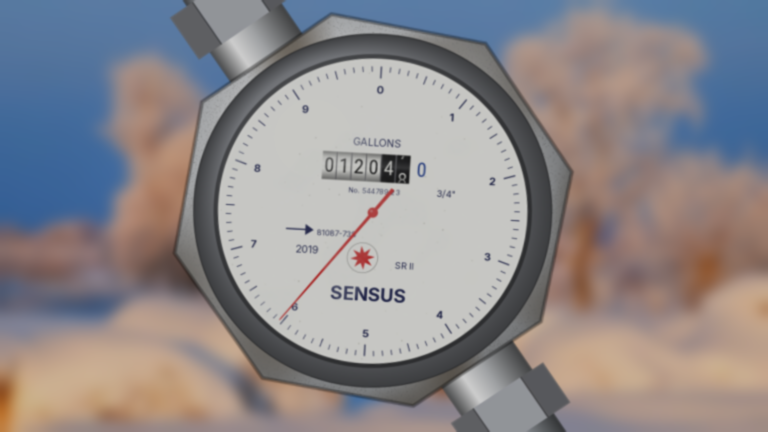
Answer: 120476.0 gal
